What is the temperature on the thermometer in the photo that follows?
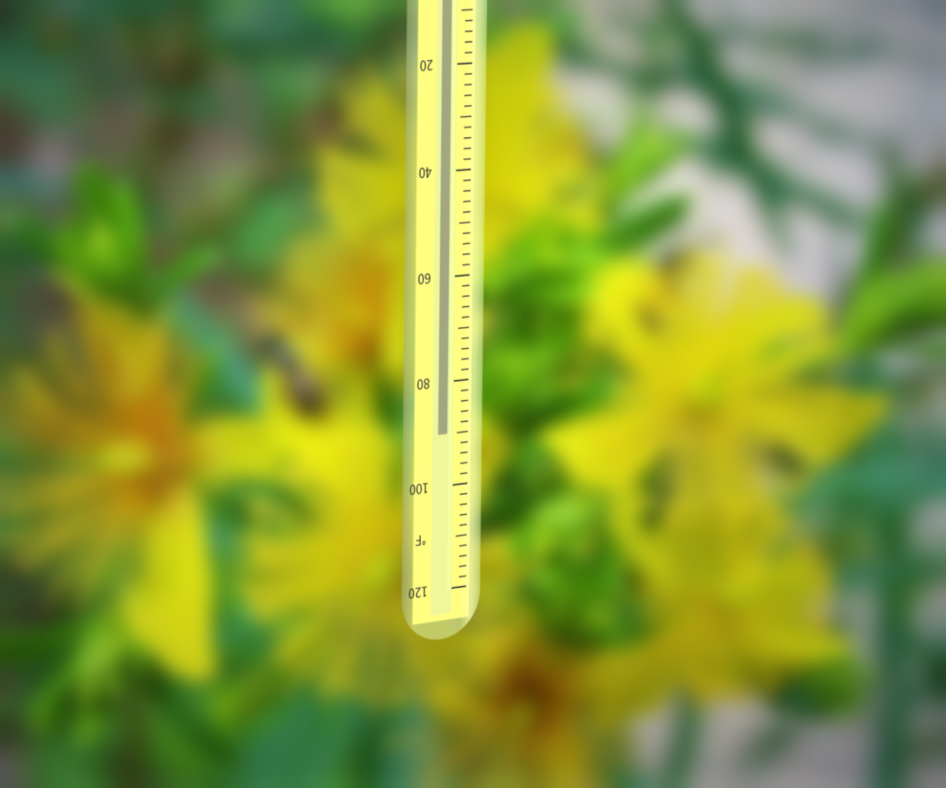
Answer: 90 °F
